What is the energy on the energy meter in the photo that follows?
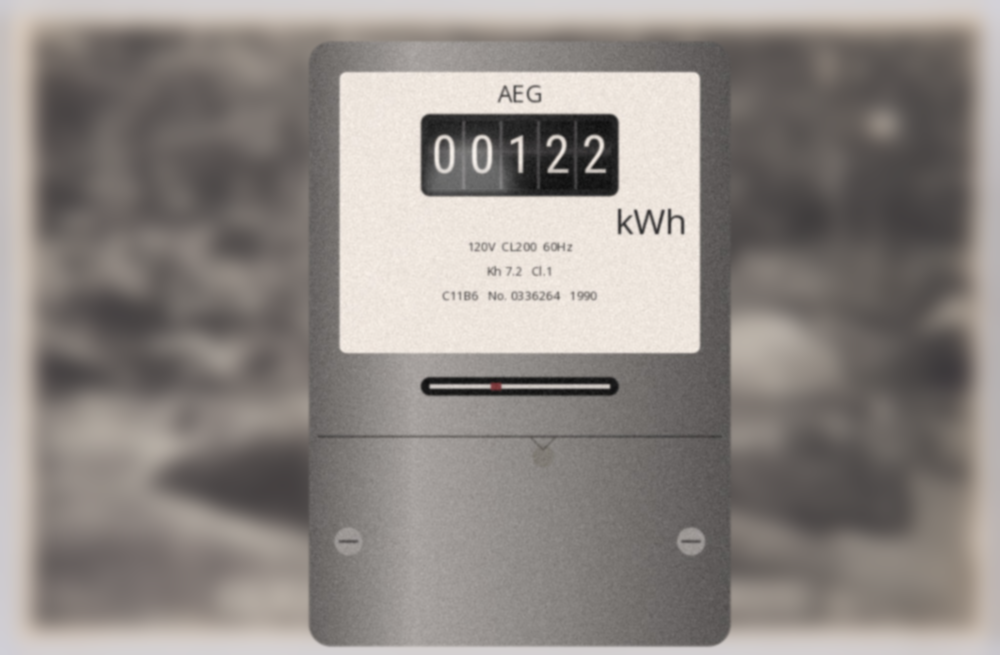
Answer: 122 kWh
